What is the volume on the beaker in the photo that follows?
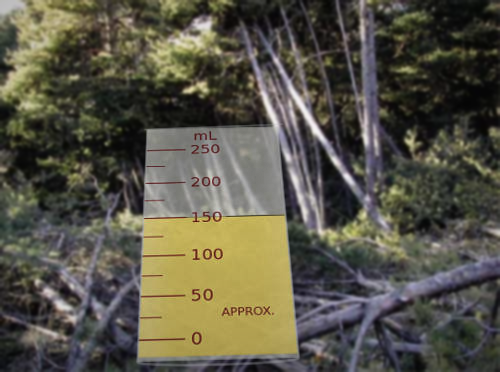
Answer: 150 mL
